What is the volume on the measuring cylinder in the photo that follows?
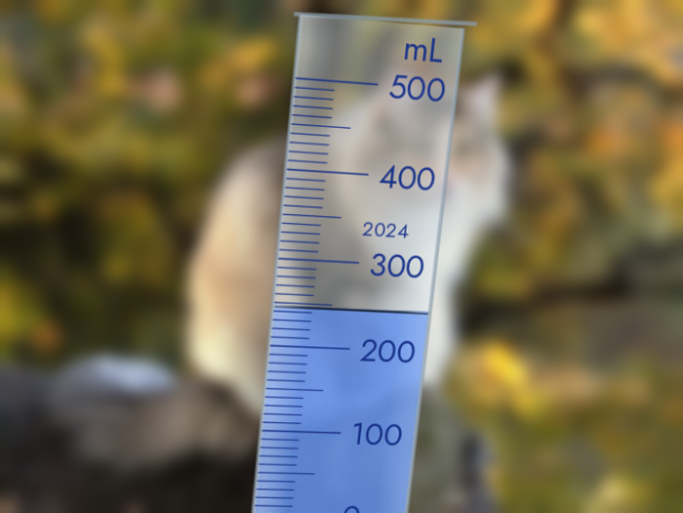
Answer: 245 mL
